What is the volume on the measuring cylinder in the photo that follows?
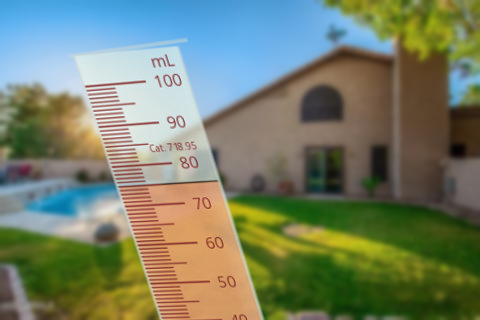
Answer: 75 mL
